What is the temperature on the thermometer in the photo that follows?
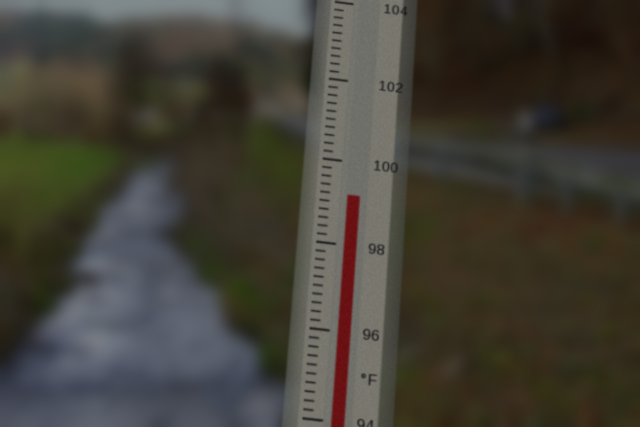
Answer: 99.2 °F
